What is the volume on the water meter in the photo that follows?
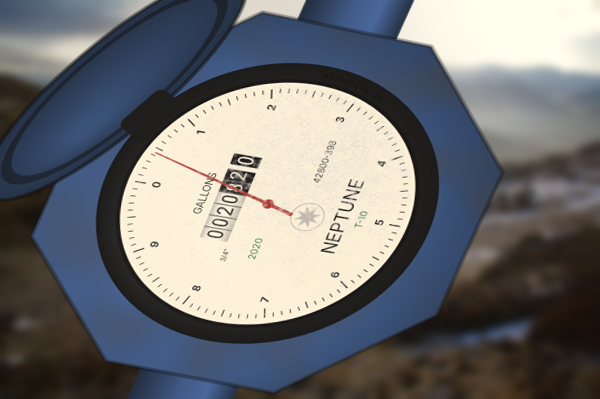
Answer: 20820.4 gal
